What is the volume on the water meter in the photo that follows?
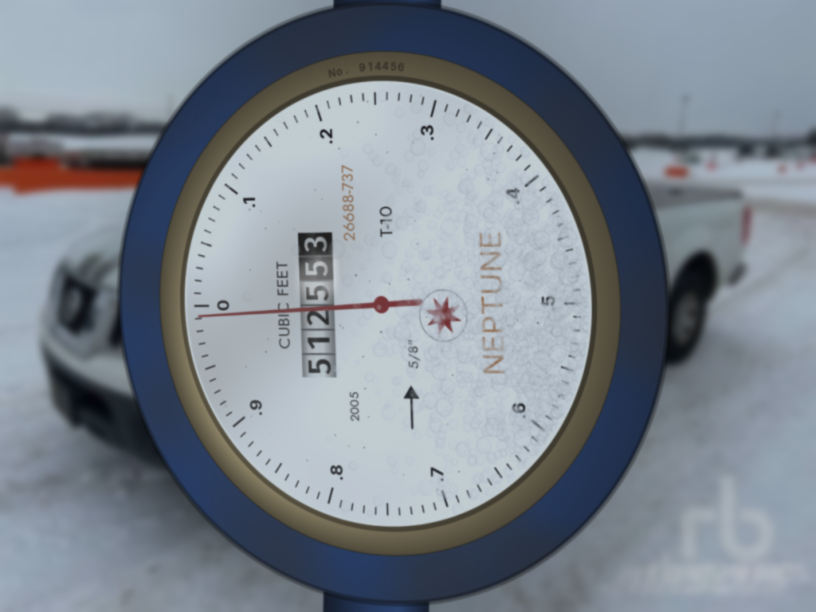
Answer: 512552.99 ft³
